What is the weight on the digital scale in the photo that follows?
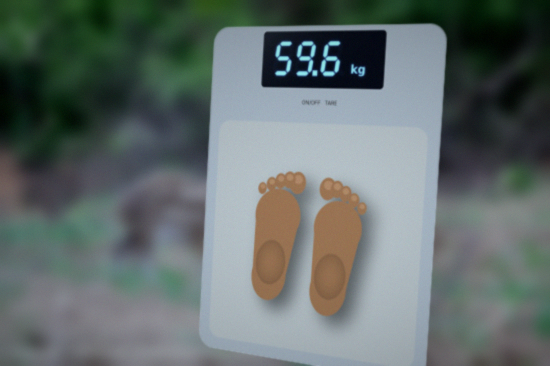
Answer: 59.6 kg
